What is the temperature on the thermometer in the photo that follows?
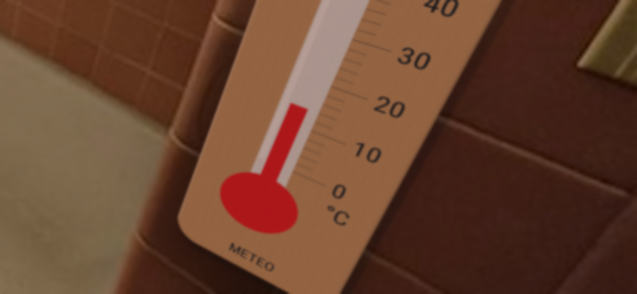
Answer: 14 °C
